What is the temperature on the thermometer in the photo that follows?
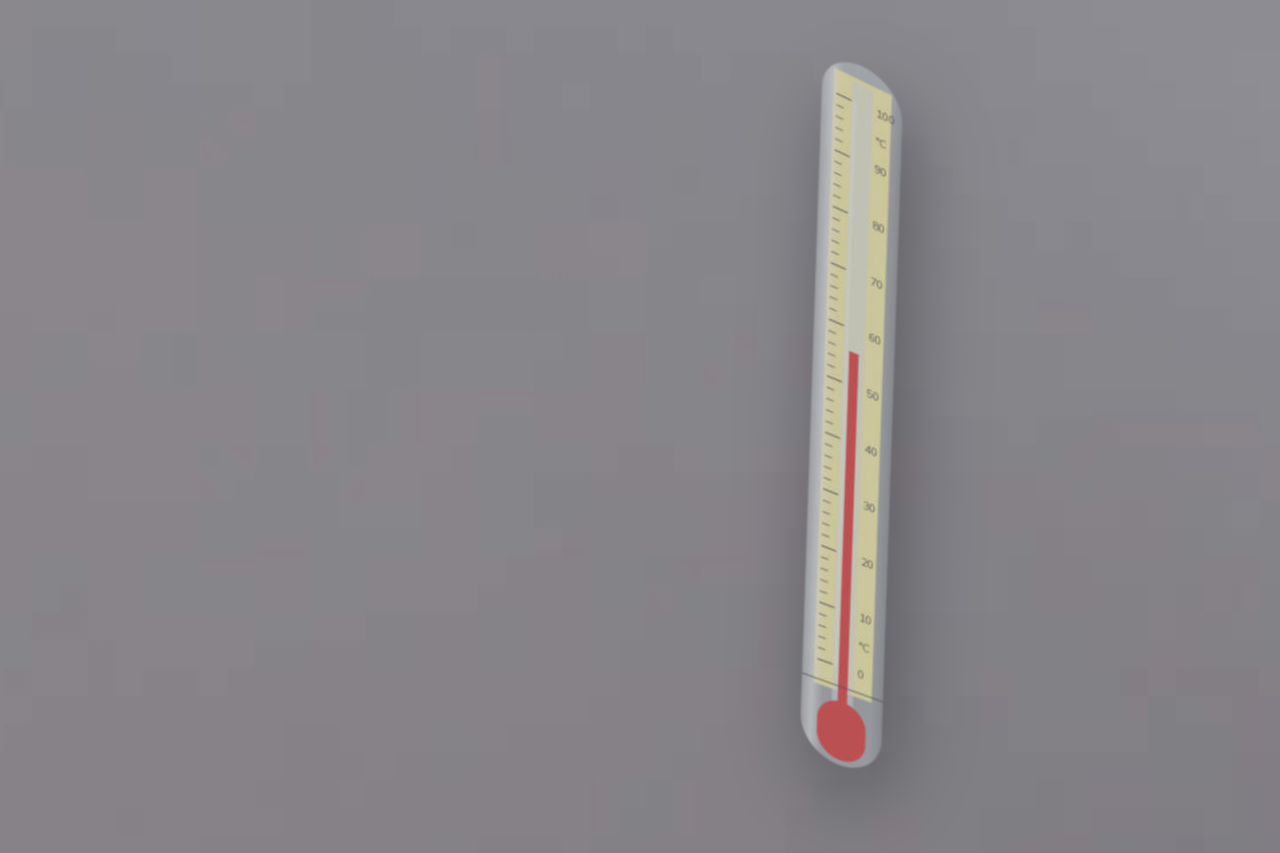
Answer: 56 °C
